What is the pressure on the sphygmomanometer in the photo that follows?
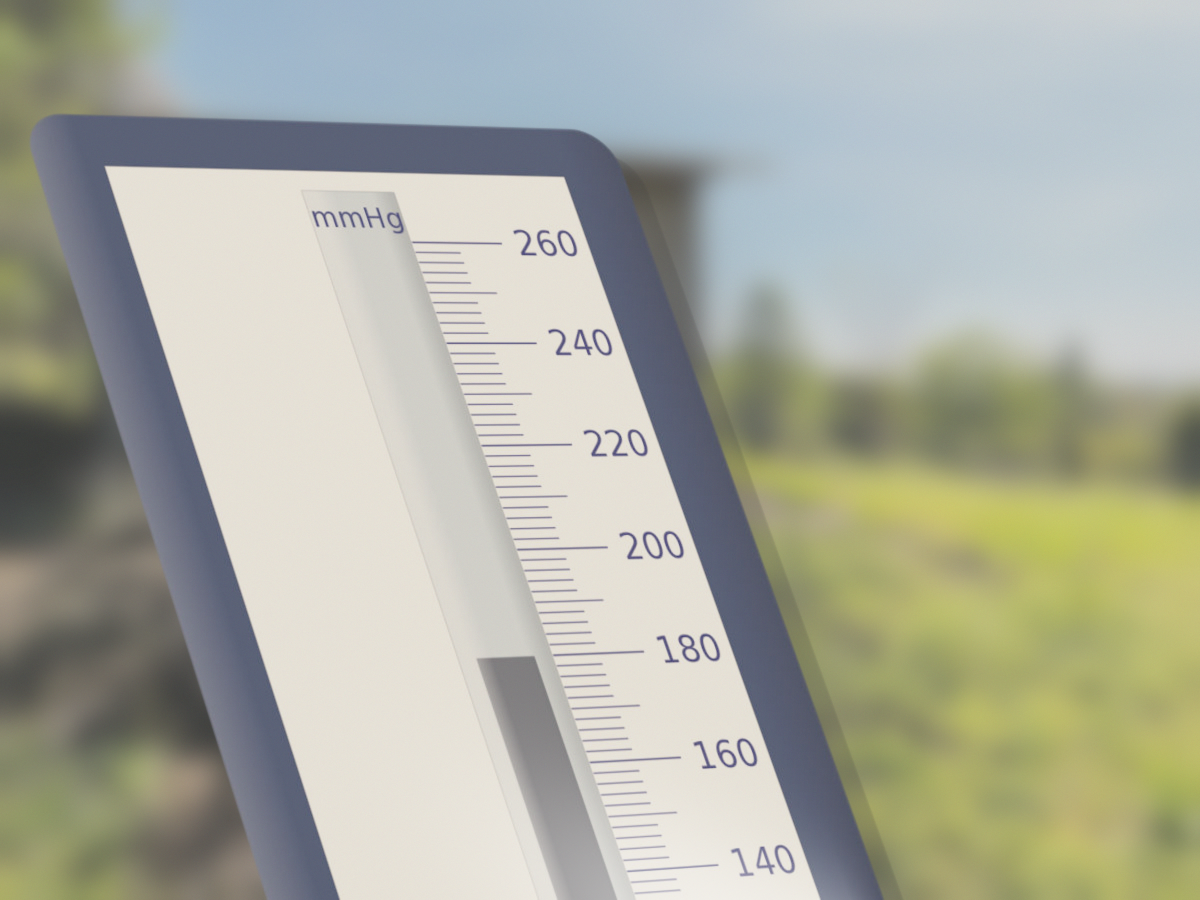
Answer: 180 mmHg
